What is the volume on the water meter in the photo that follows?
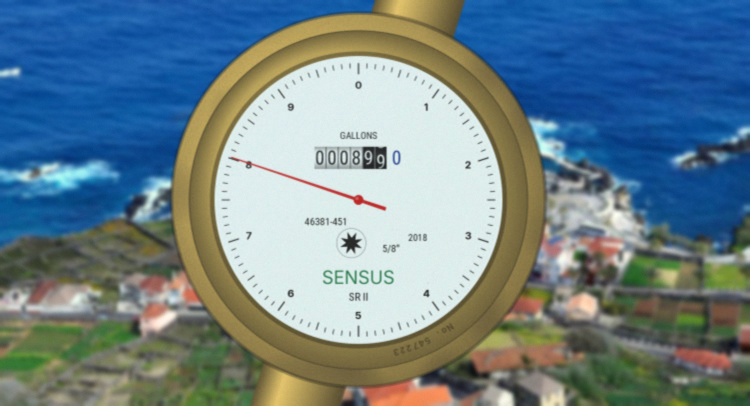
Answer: 8988.0 gal
